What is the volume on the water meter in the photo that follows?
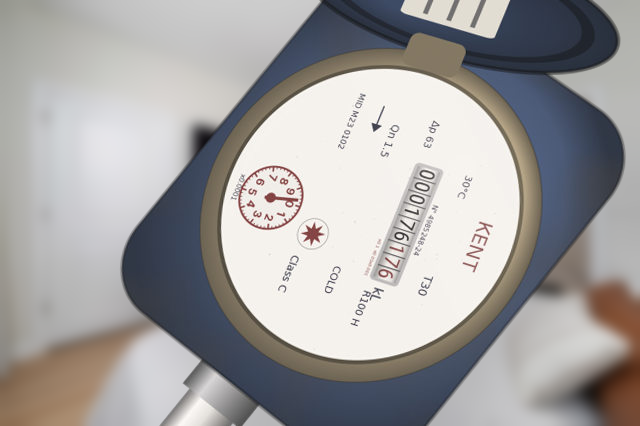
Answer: 176.1759 kL
